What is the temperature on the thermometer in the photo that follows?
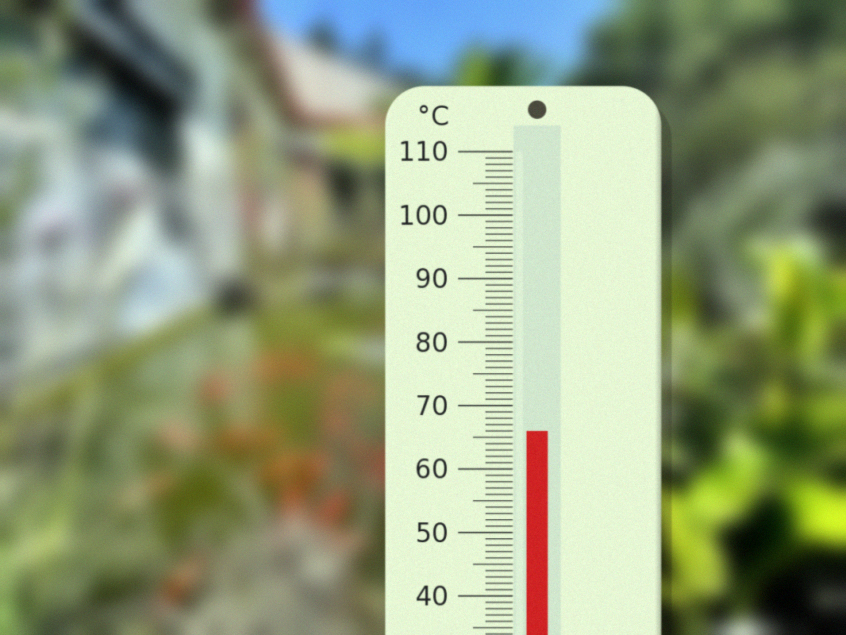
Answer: 66 °C
